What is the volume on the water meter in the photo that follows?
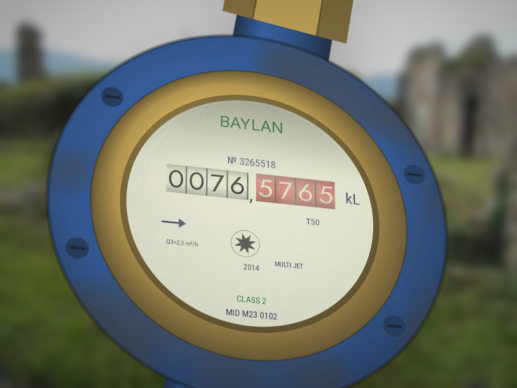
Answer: 76.5765 kL
